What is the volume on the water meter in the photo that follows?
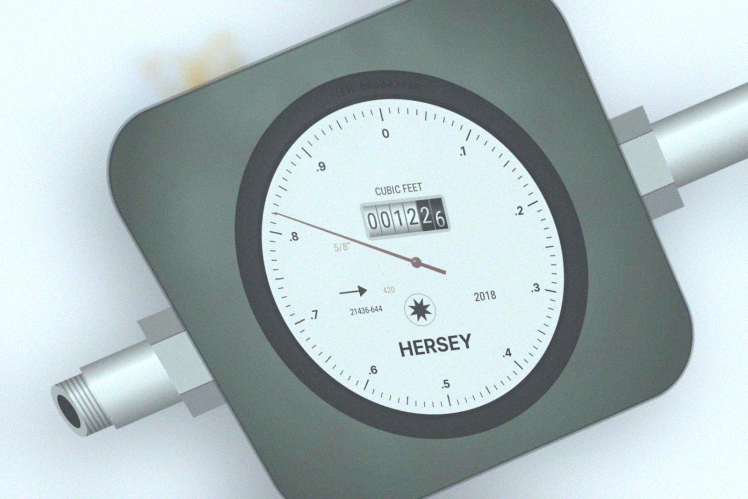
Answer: 1225.82 ft³
